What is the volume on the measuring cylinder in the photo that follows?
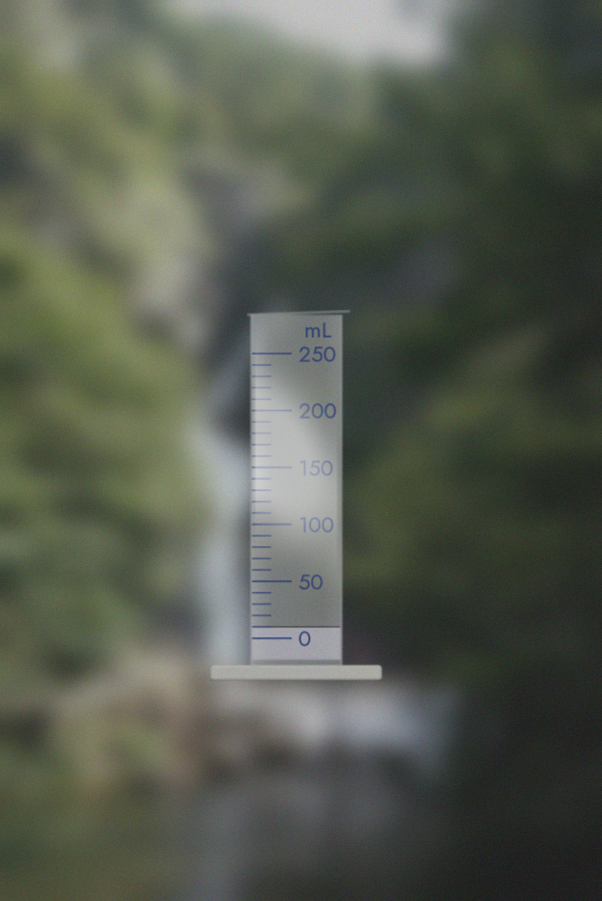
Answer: 10 mL
